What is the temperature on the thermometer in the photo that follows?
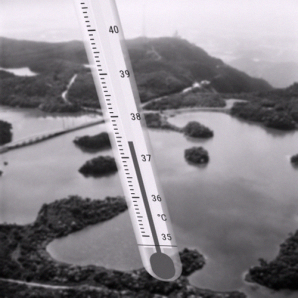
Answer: 37.4 °C
